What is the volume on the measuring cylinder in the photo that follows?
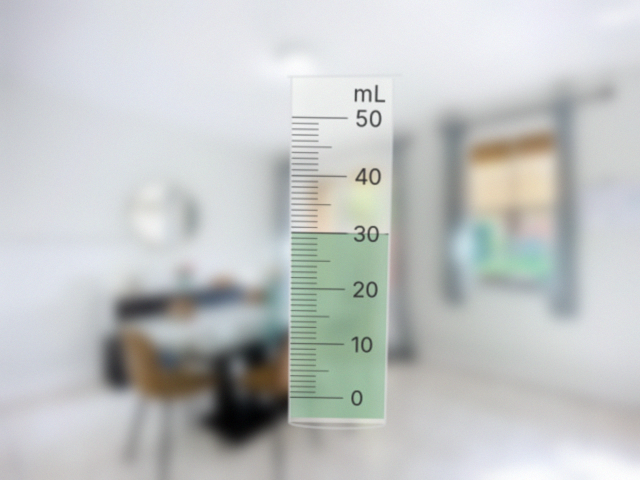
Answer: 30 mL
